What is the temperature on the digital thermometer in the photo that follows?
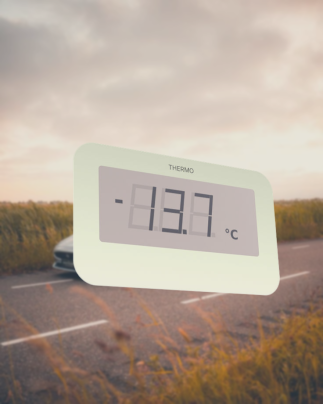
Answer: -13.7 °C
